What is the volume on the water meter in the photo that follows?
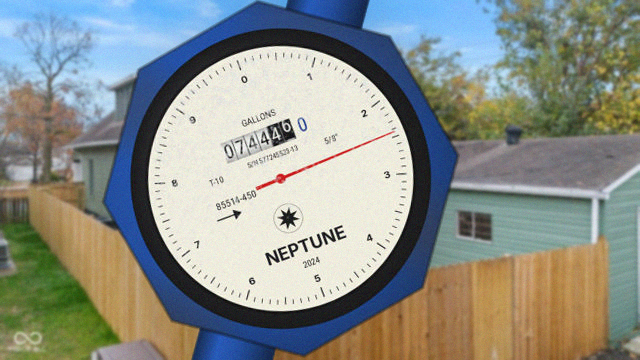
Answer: 744462.4 gal
